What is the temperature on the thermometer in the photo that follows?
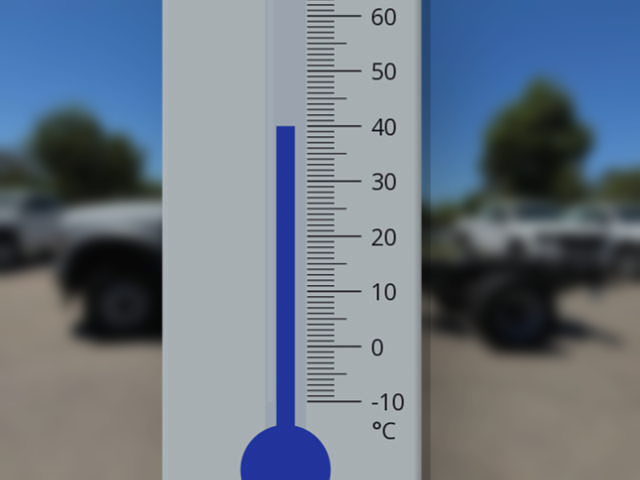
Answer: 40 °C
